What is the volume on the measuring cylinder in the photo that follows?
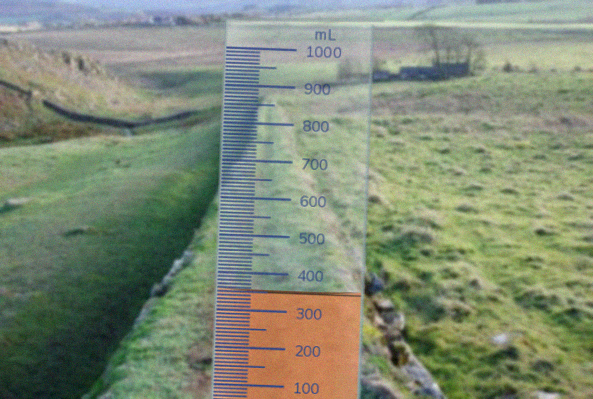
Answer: 350 mL
